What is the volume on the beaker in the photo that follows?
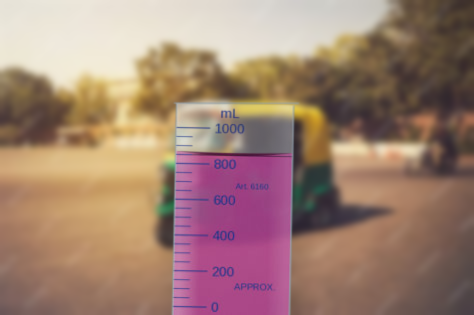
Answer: 850 mL
